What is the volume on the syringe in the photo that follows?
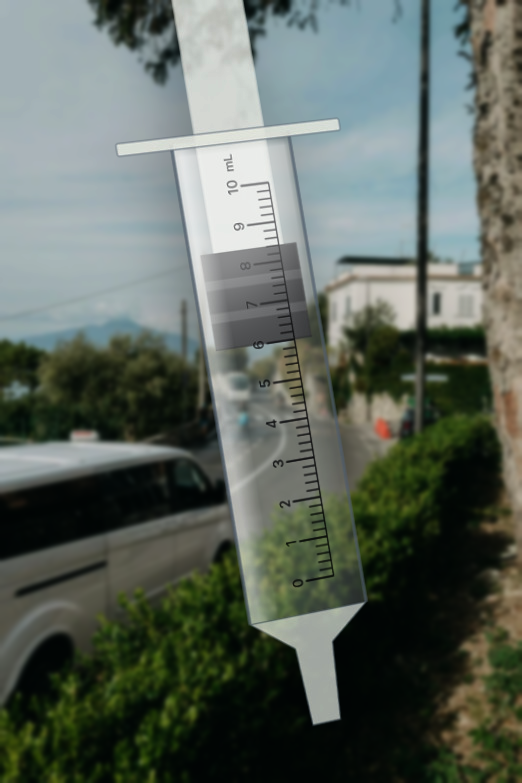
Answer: 6 mL
